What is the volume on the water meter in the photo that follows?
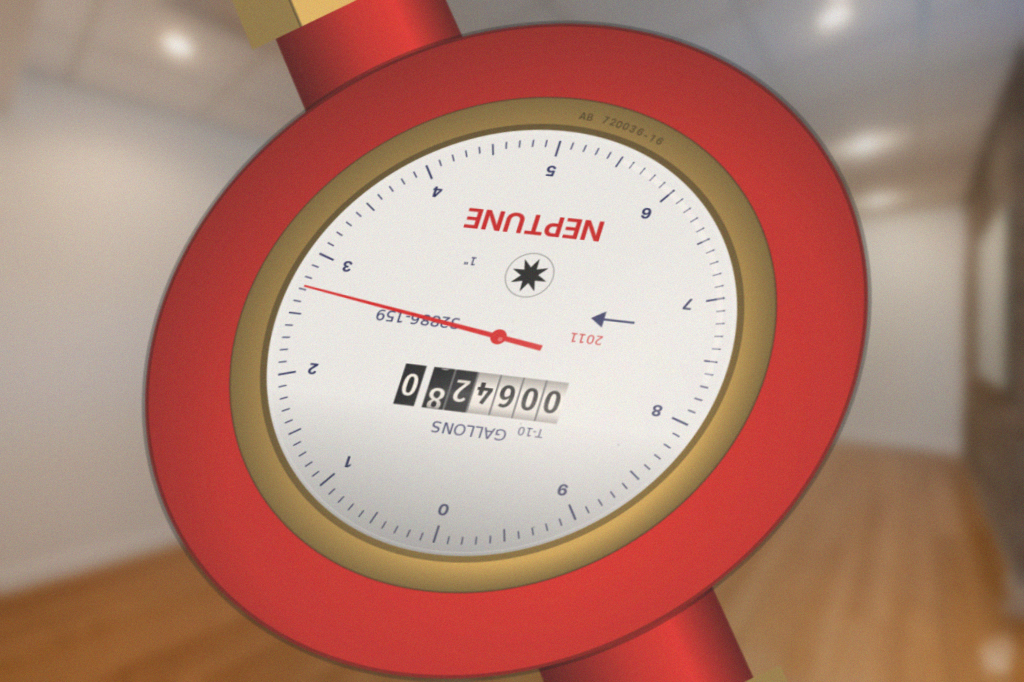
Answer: 64282.7 gal
